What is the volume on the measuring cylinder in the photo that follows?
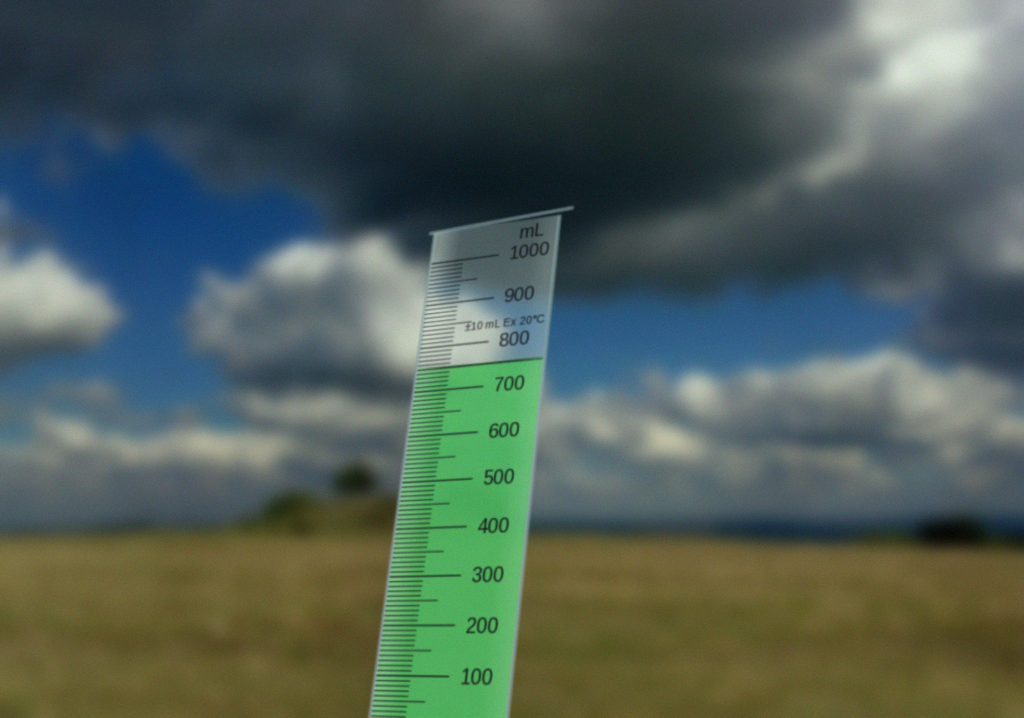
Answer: 750 mL
